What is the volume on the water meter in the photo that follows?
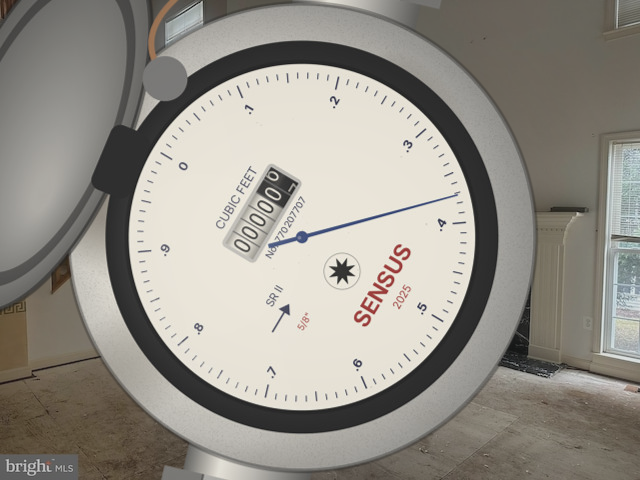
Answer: 6.37 ft³
